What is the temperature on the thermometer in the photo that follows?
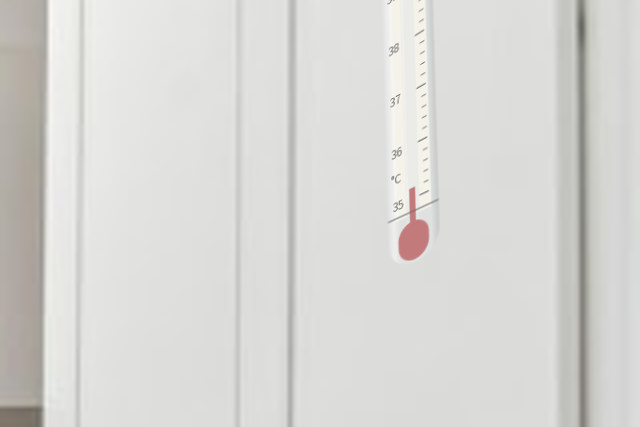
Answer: 35.2 °C
